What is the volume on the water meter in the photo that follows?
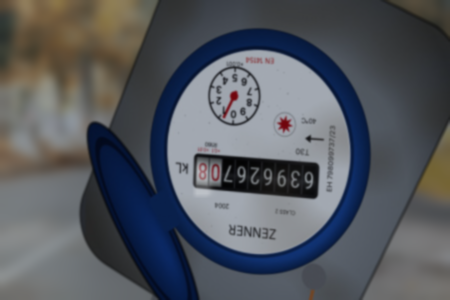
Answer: 6396267.080 kL
